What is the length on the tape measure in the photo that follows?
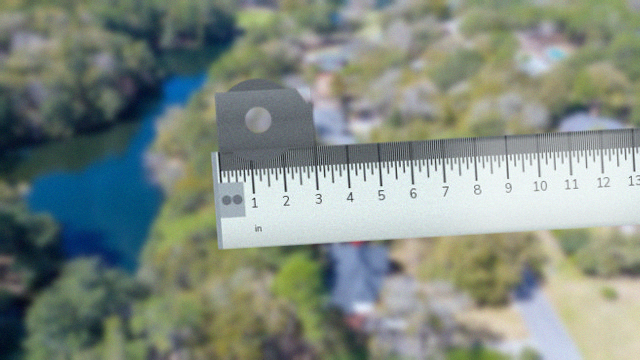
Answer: 3 in
